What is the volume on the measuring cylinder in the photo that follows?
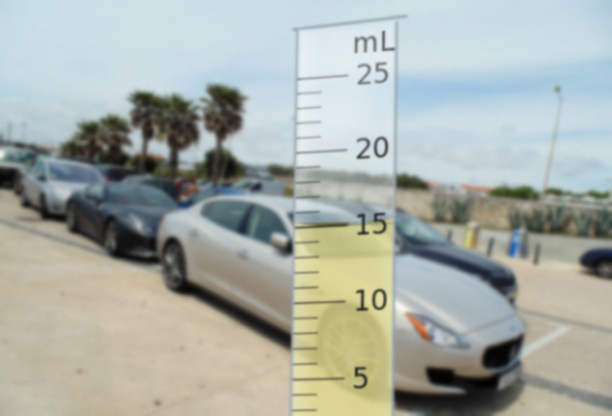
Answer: 15 mL
